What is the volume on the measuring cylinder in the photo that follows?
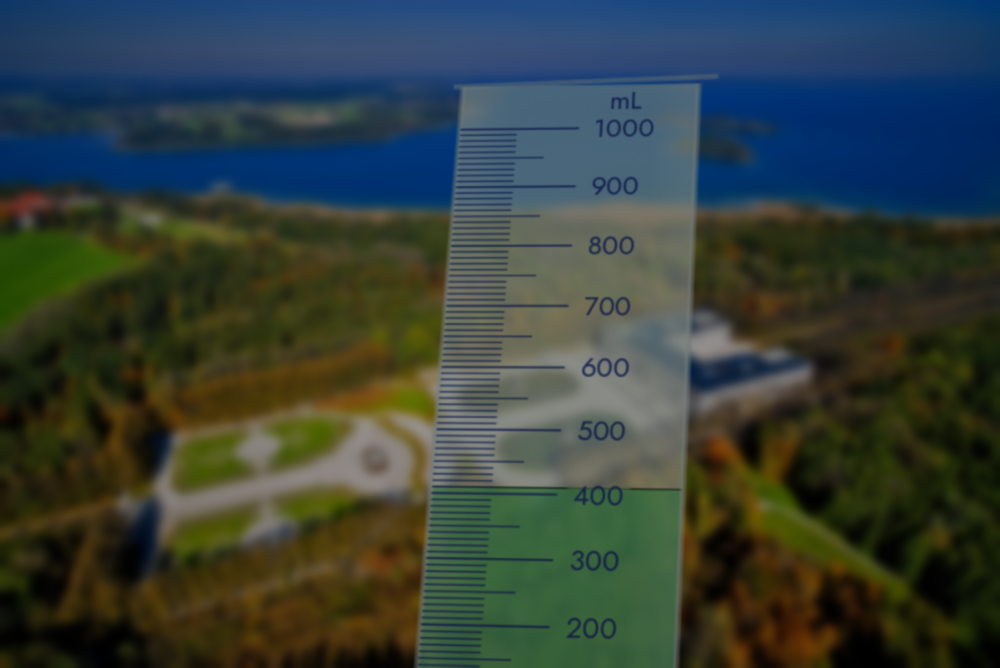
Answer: 410 mL
